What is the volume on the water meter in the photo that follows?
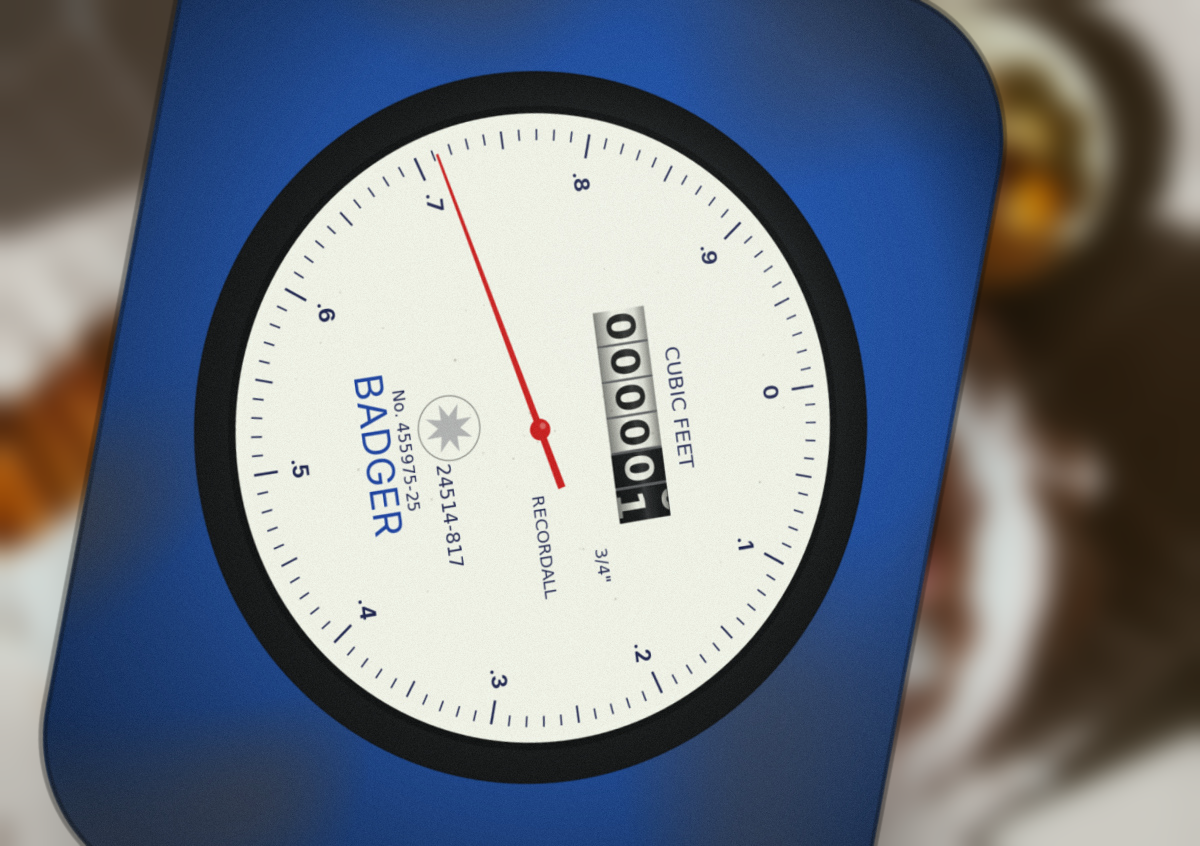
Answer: 0.71 ft³
